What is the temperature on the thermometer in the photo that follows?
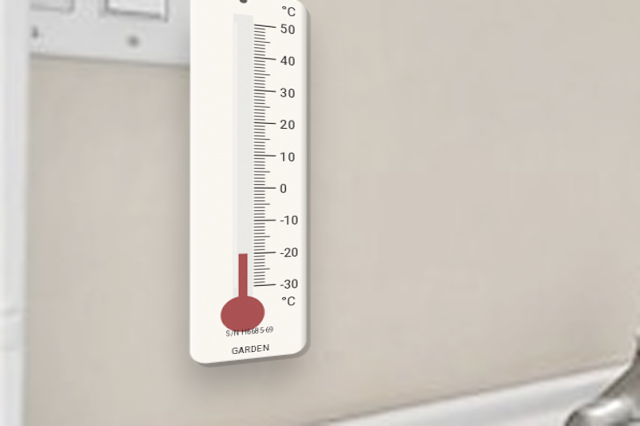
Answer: -20 °C
